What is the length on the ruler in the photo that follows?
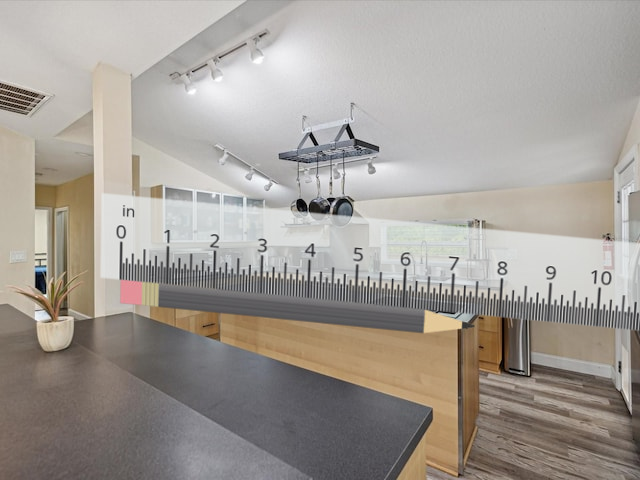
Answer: 7.5 in
